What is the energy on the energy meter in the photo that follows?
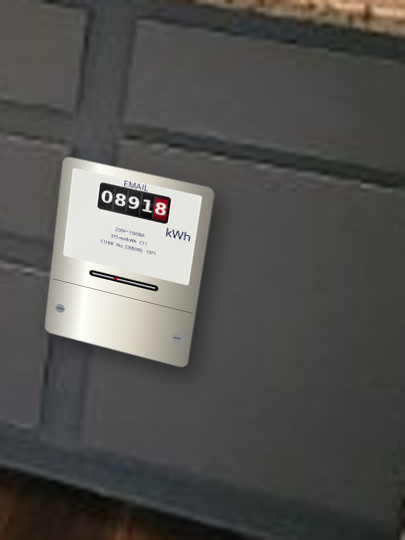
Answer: 891.8 kWh
